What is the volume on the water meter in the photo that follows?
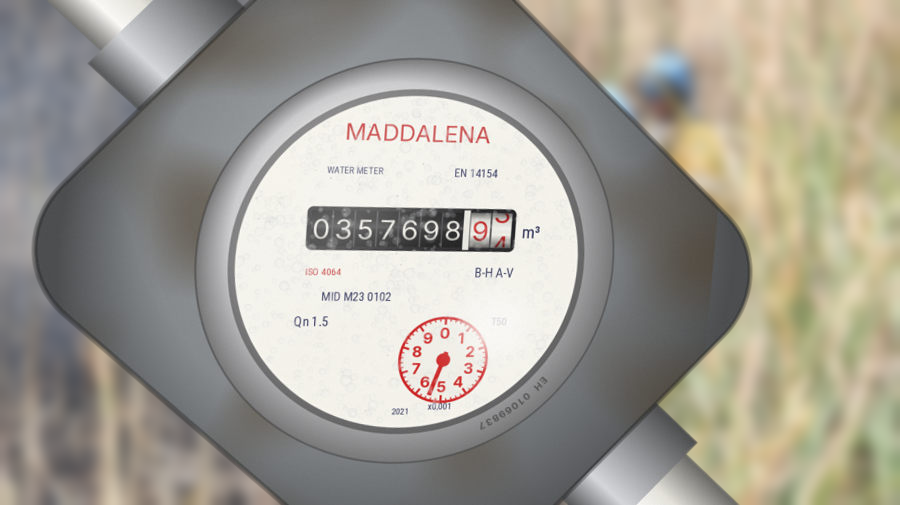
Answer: 357698.935 m³
